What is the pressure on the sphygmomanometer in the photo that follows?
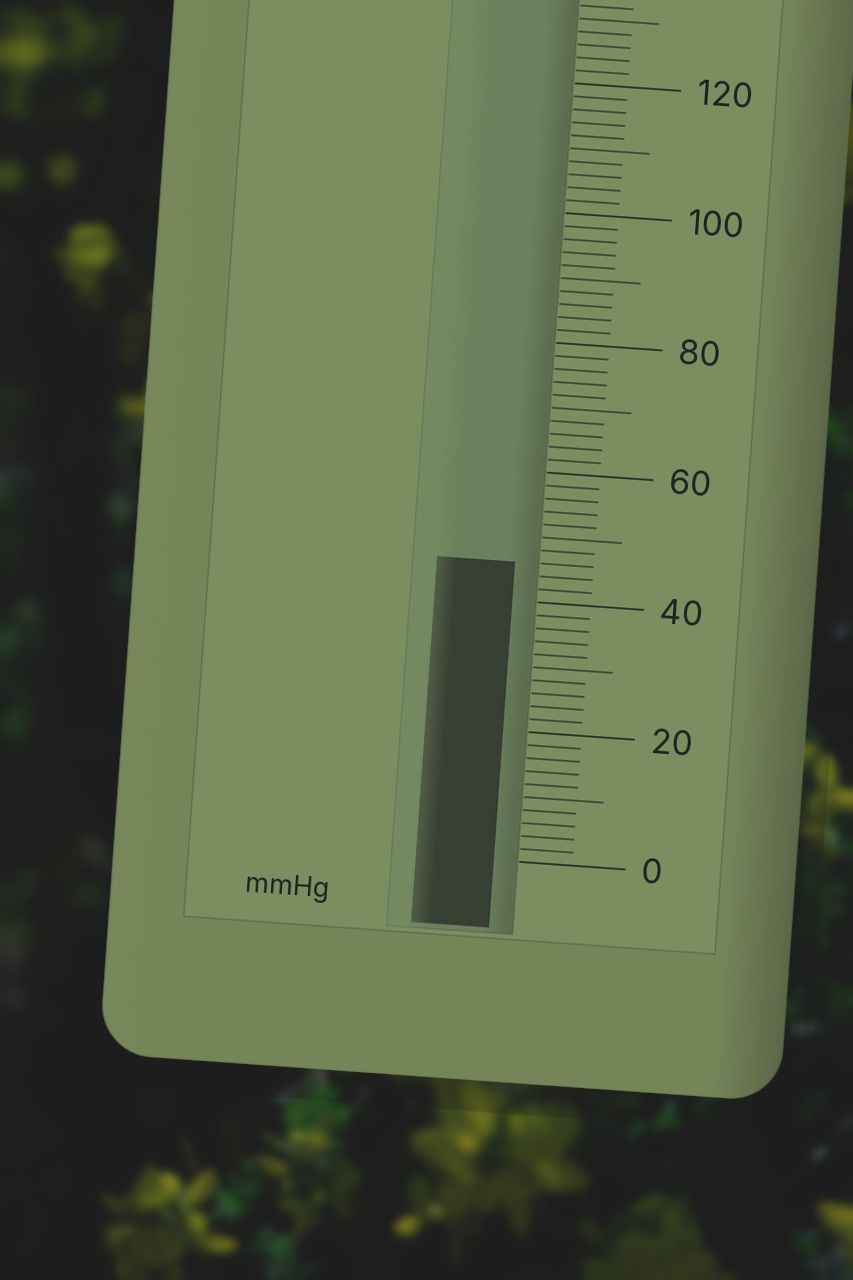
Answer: 46 mmHg
